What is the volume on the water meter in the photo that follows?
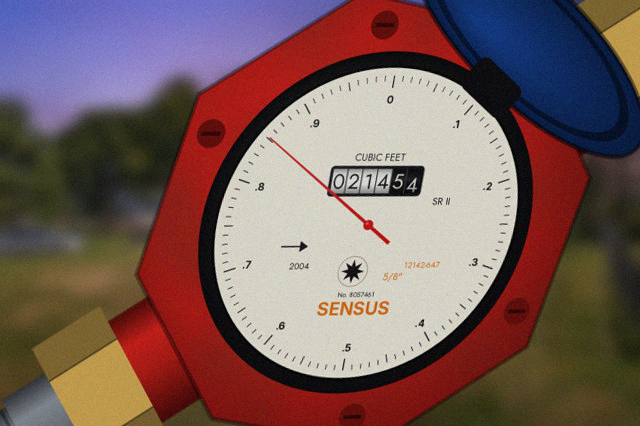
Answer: 21453.85 ft³
